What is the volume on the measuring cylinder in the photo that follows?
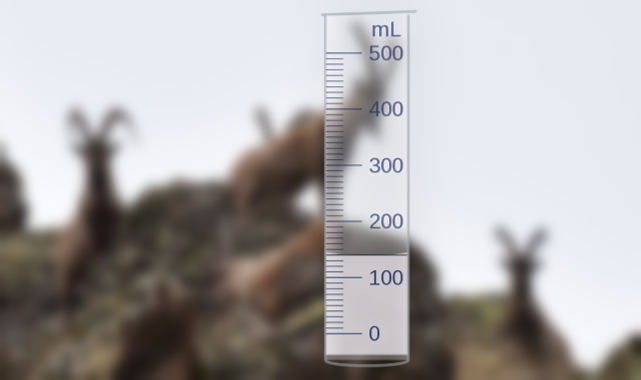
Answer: 140 mL
